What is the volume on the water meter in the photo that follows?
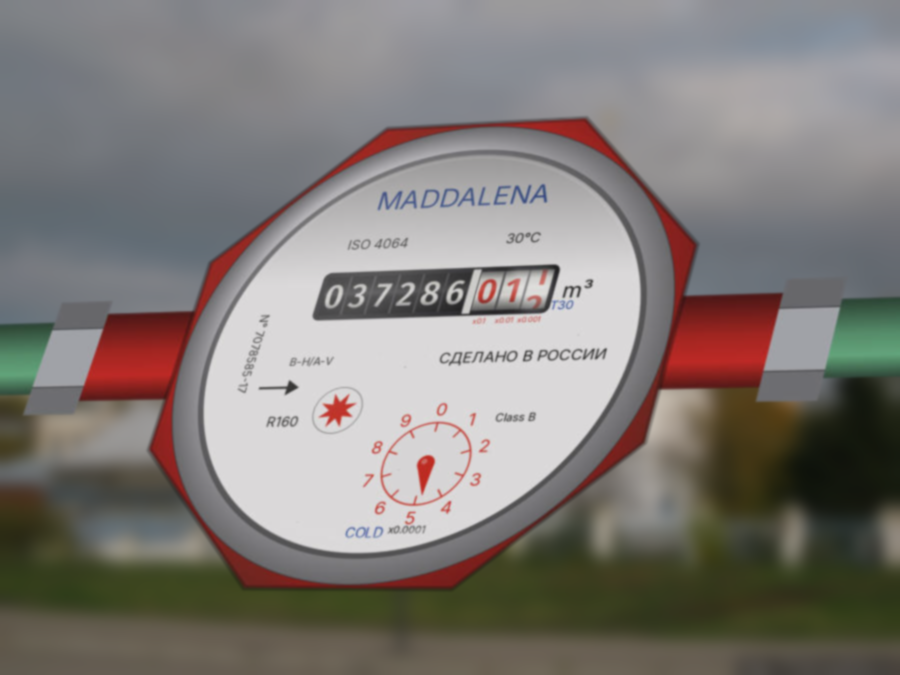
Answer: 37286.0114 m³
